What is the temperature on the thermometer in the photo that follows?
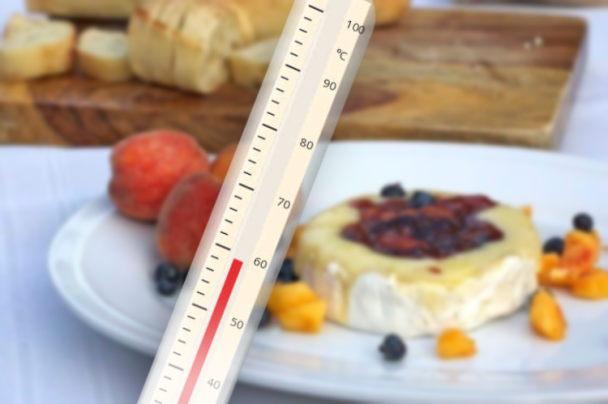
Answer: 59 °C
